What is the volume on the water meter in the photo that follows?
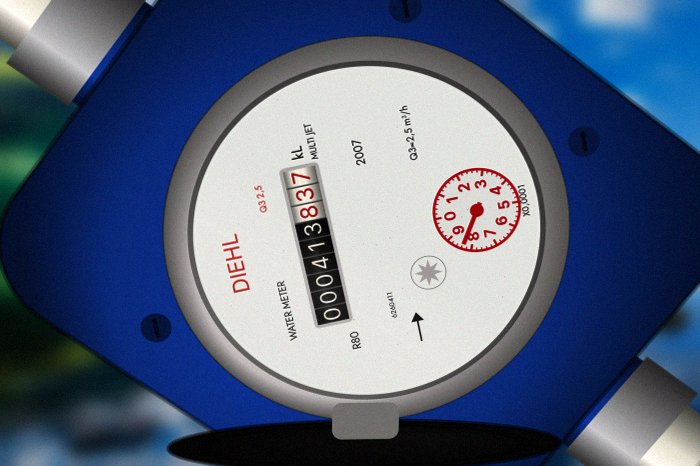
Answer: 413.8378 kL
